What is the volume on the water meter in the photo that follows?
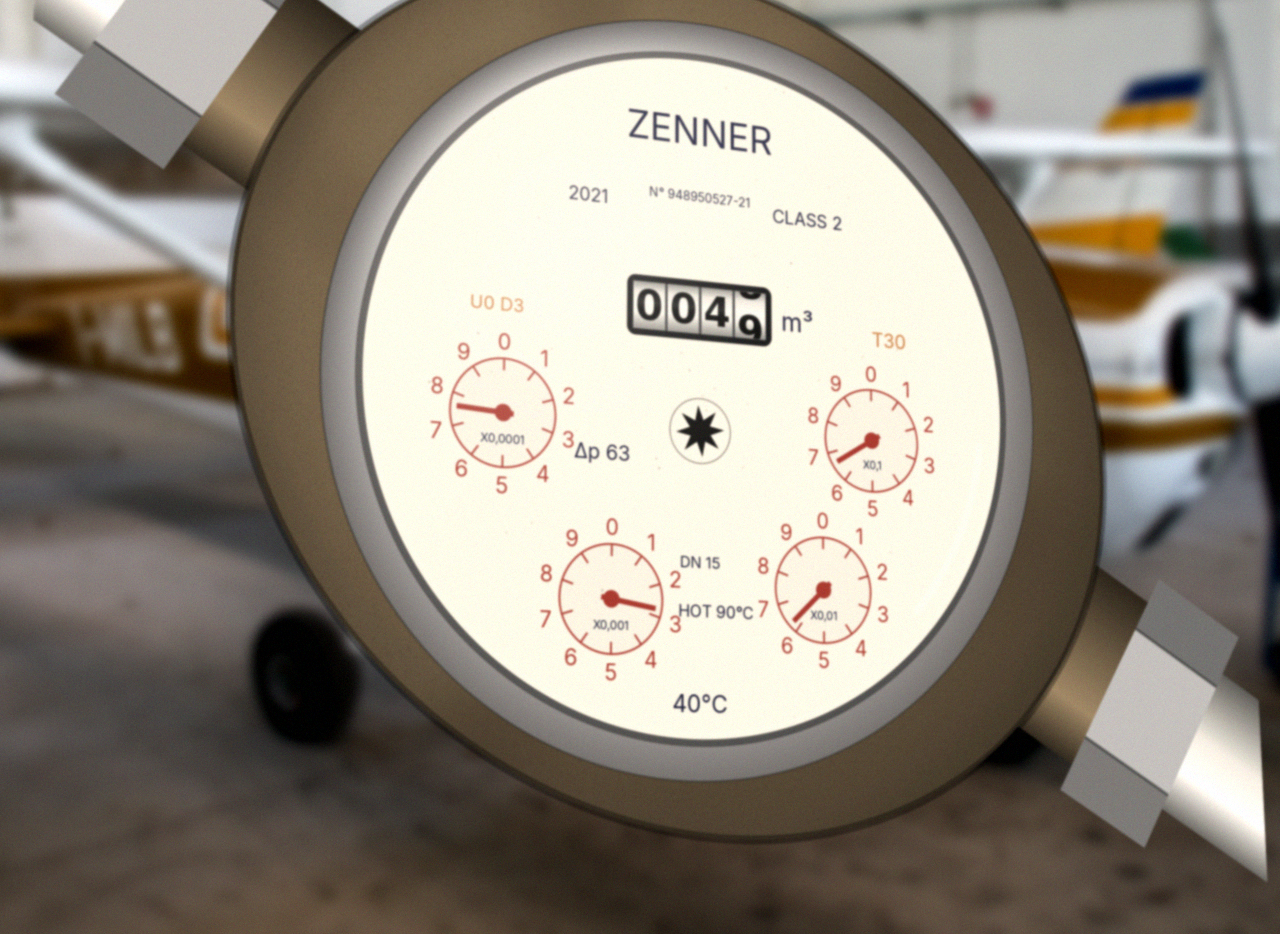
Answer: 48.6627 m³
